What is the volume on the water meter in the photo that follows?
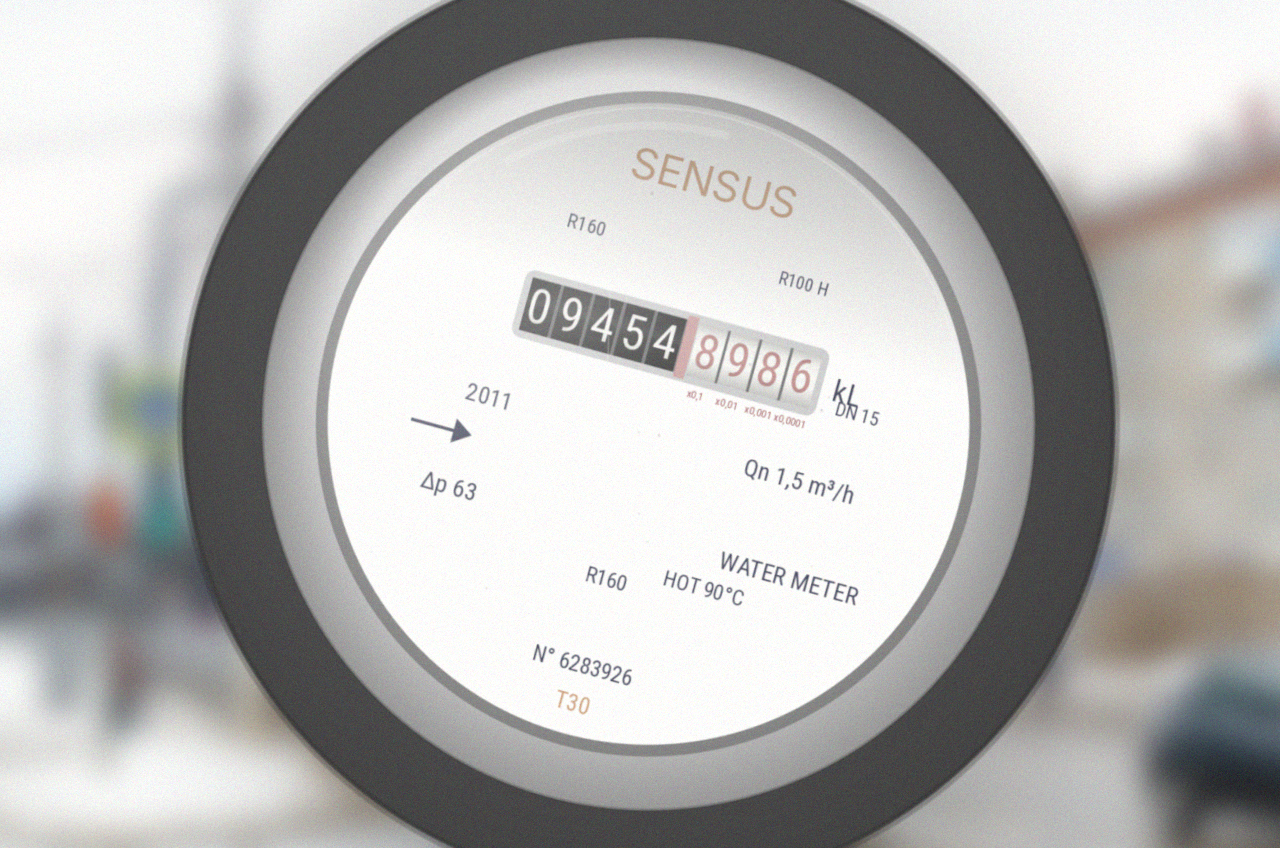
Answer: 9454.8986 kL
